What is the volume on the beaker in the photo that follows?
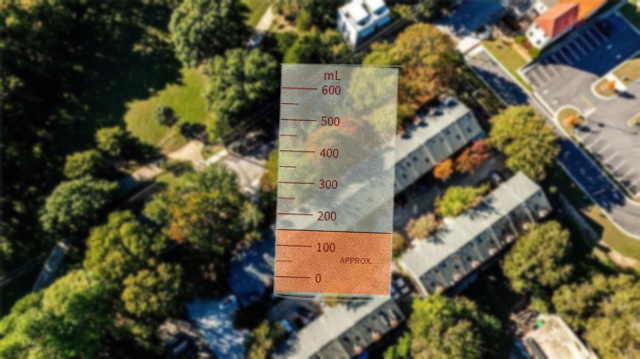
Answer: 150 mL
